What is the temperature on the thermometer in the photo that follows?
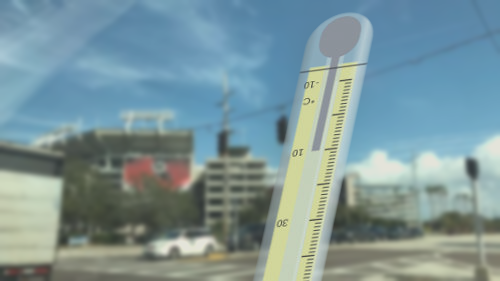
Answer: 10 °C
